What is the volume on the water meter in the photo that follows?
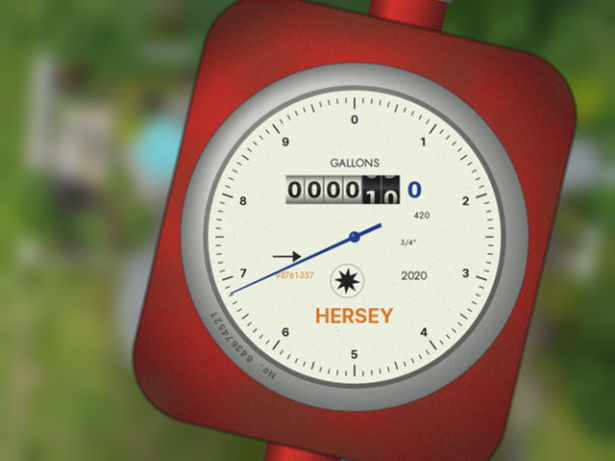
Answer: 96.8 gal
